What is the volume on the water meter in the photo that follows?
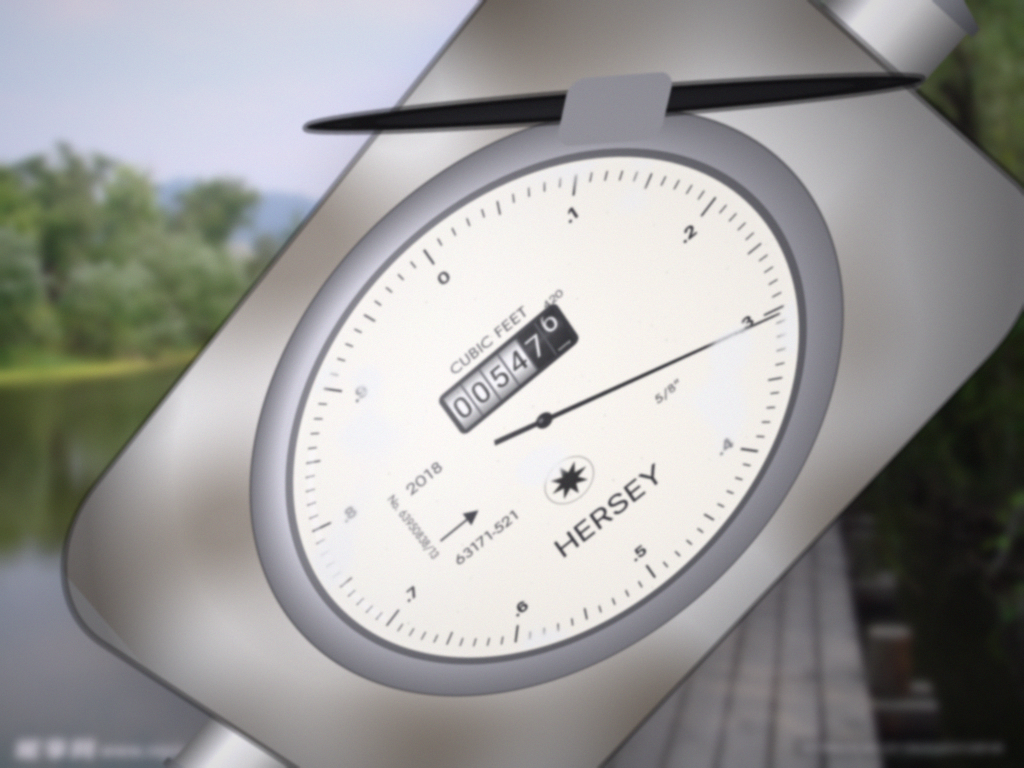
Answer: 5476.30 ft³
